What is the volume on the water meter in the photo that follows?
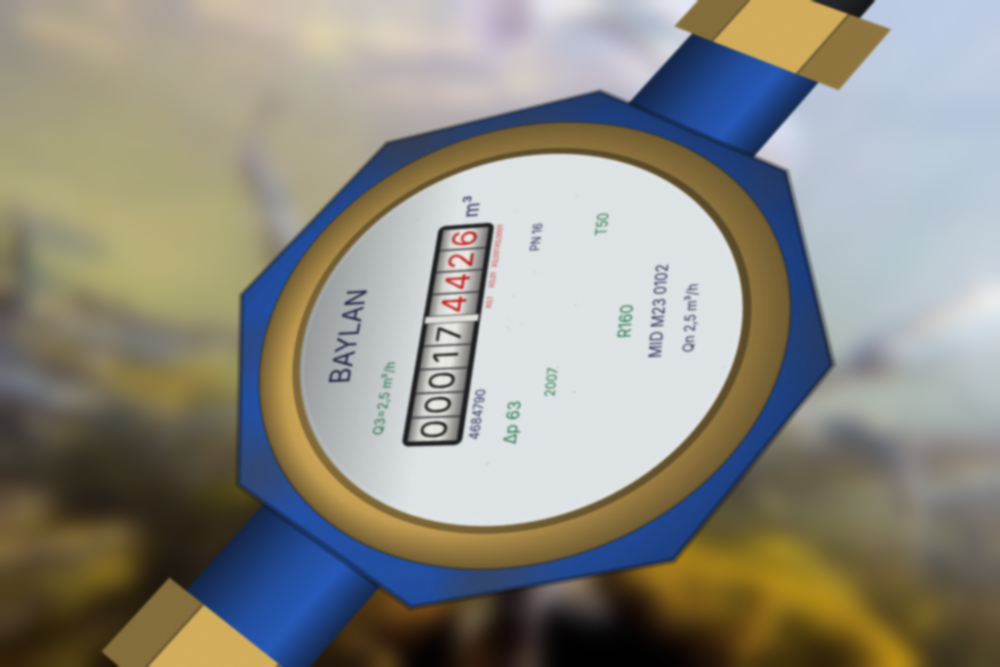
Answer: 17.4426 m³
